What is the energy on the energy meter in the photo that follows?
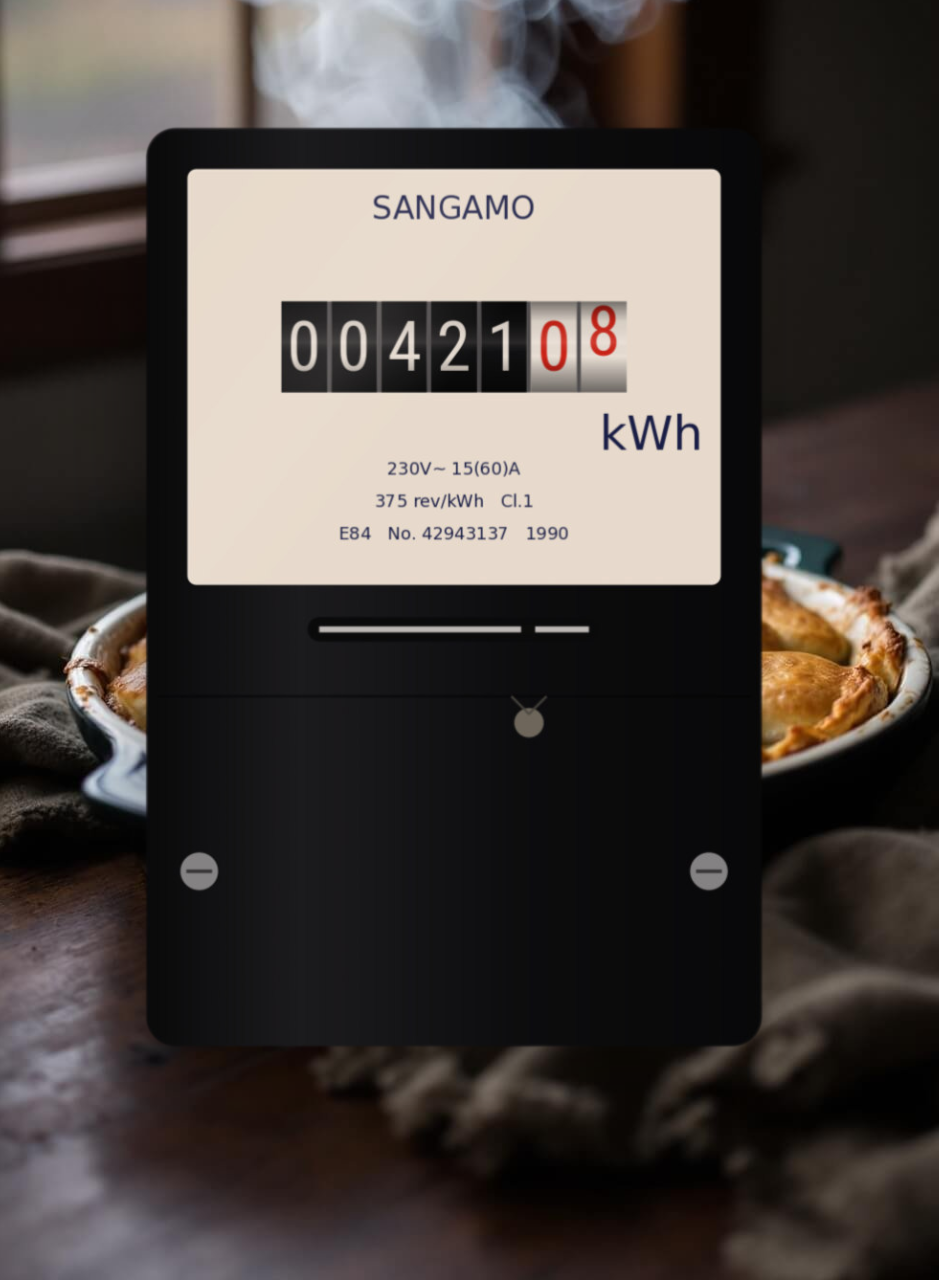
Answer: 421.08 kWh
